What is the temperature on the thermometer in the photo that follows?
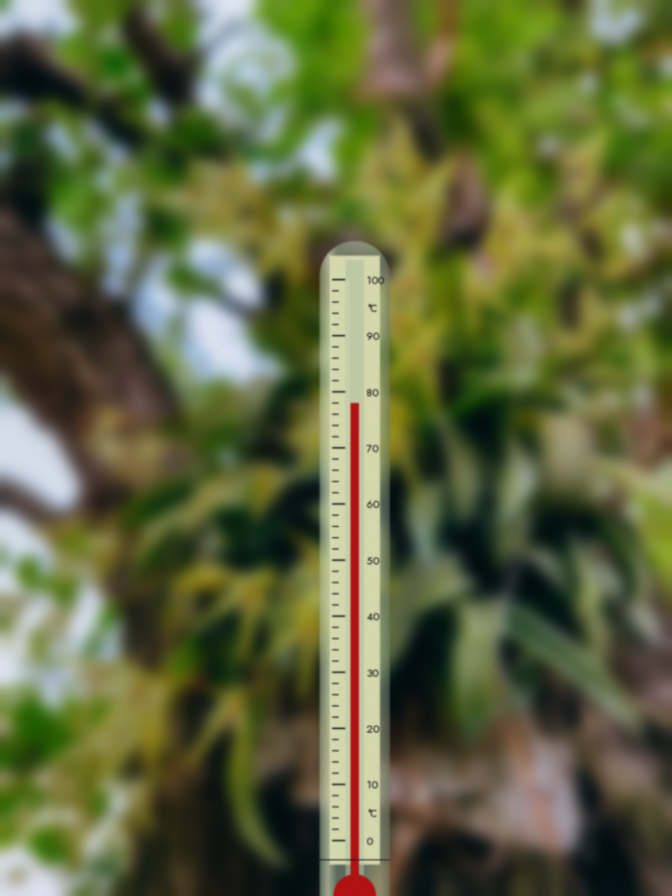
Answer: 78 °C
